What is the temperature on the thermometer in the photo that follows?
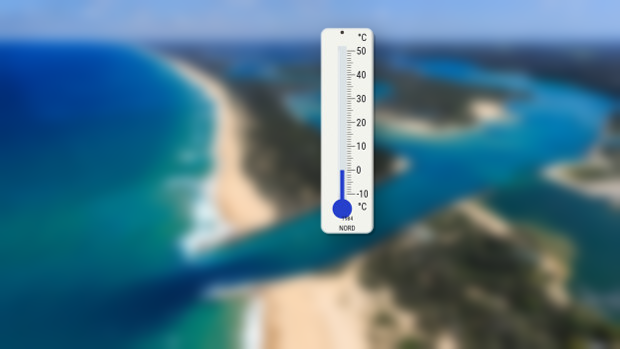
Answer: 0 °C
